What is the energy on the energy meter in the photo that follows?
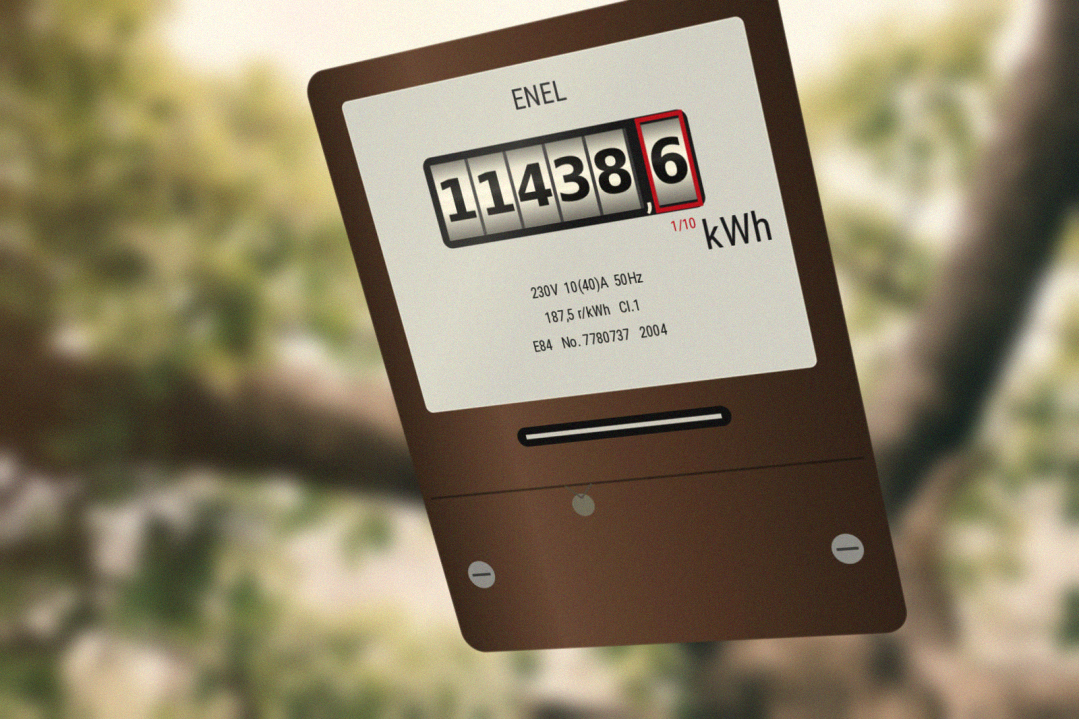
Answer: 11438.6 kWh
